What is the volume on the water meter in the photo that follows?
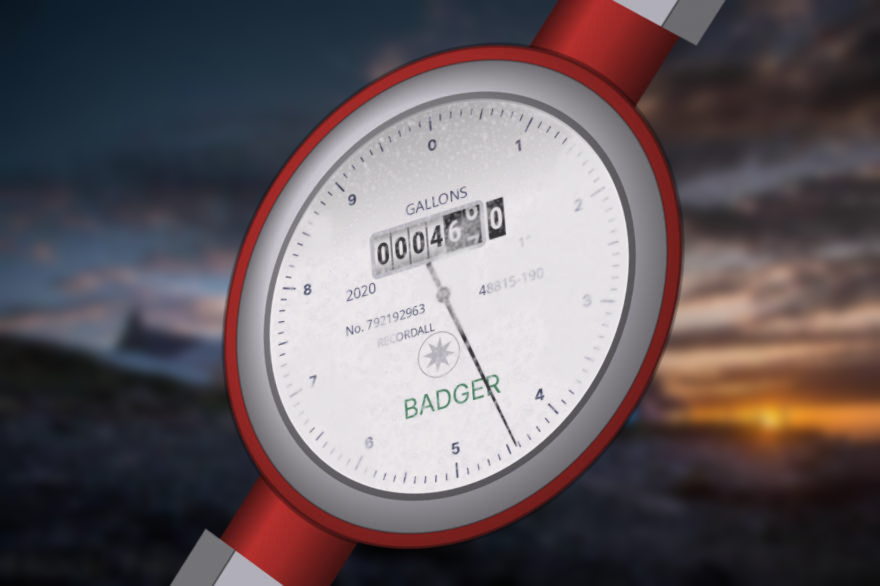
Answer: 4664.4 gal
